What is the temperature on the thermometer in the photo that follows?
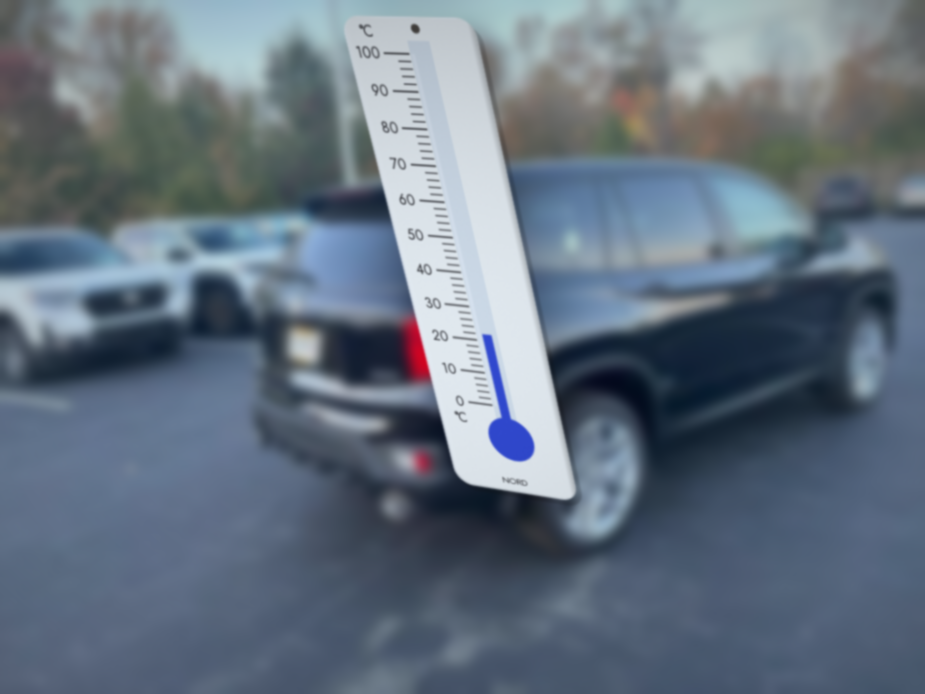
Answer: 22 °C
